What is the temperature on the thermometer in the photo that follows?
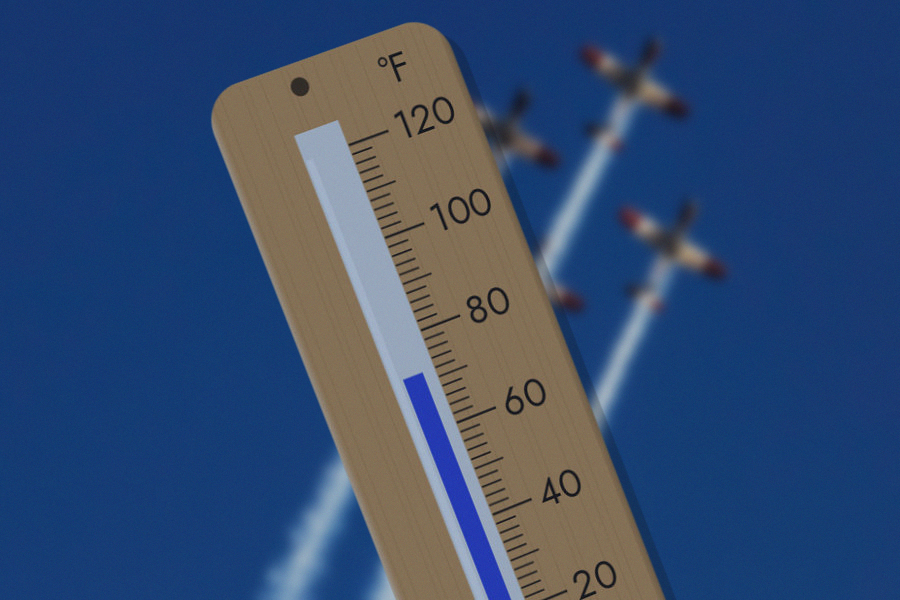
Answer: 72 °F
